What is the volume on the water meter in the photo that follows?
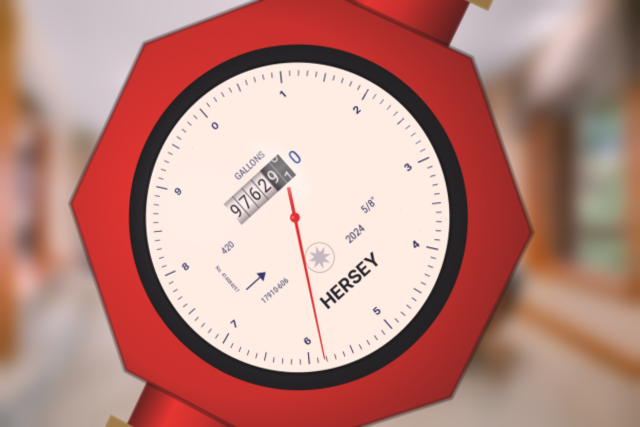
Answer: 9762905.8 gal
